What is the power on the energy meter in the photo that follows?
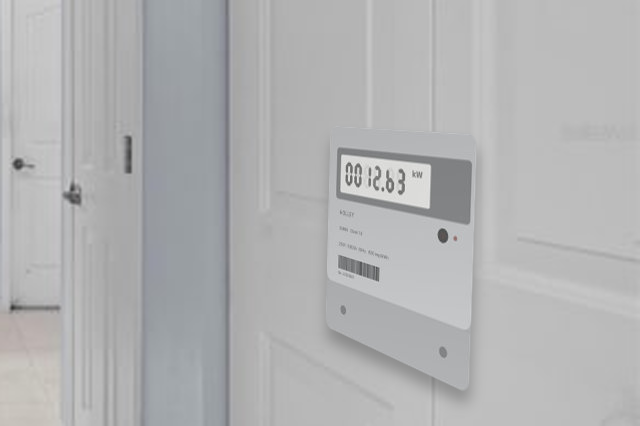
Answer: 12.63 kW
